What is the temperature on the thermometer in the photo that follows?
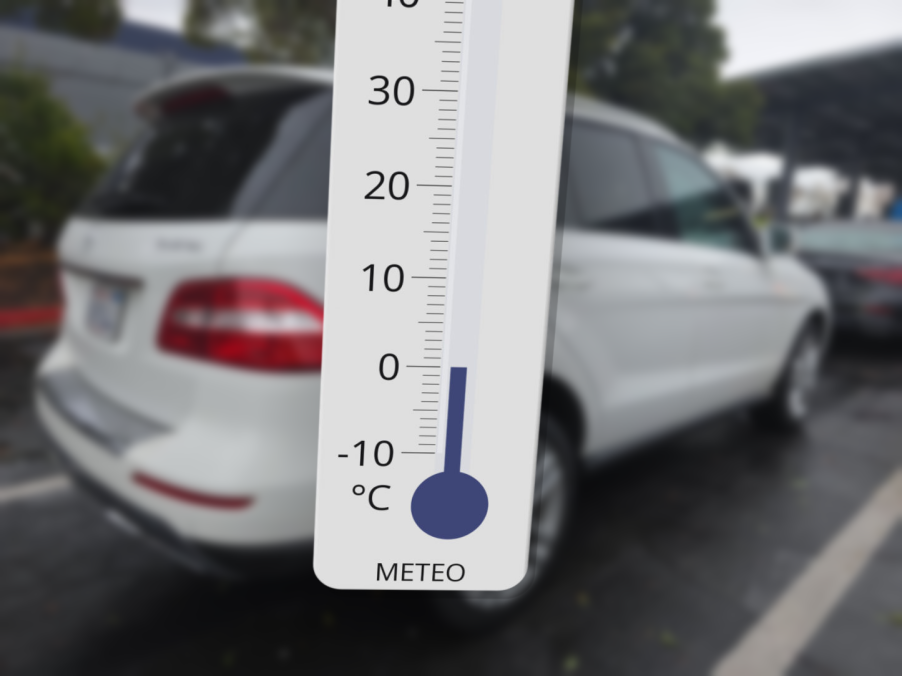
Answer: 0 °C
